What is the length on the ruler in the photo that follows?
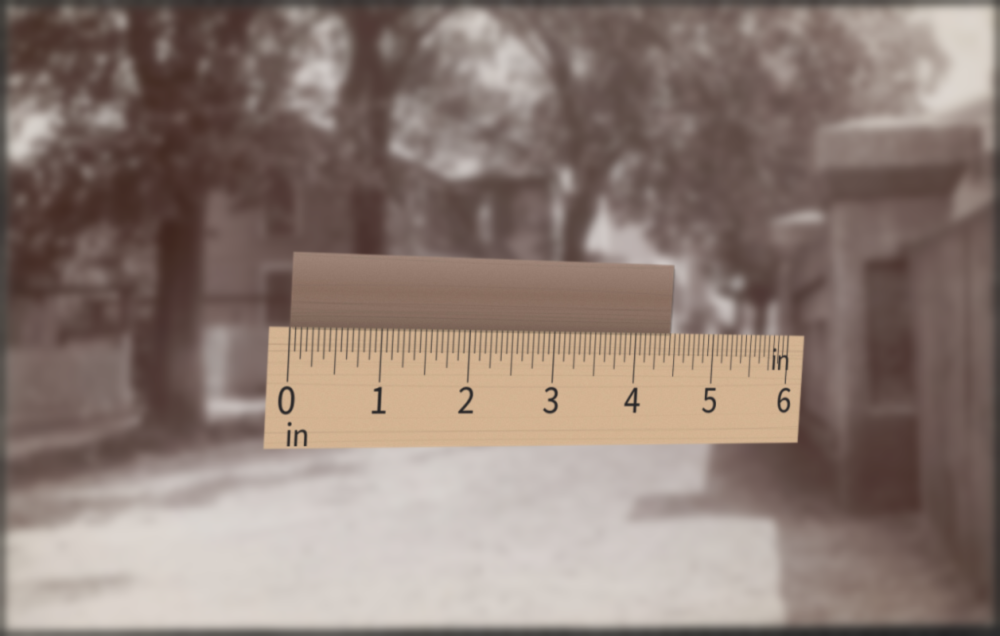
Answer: 4.4375 in
